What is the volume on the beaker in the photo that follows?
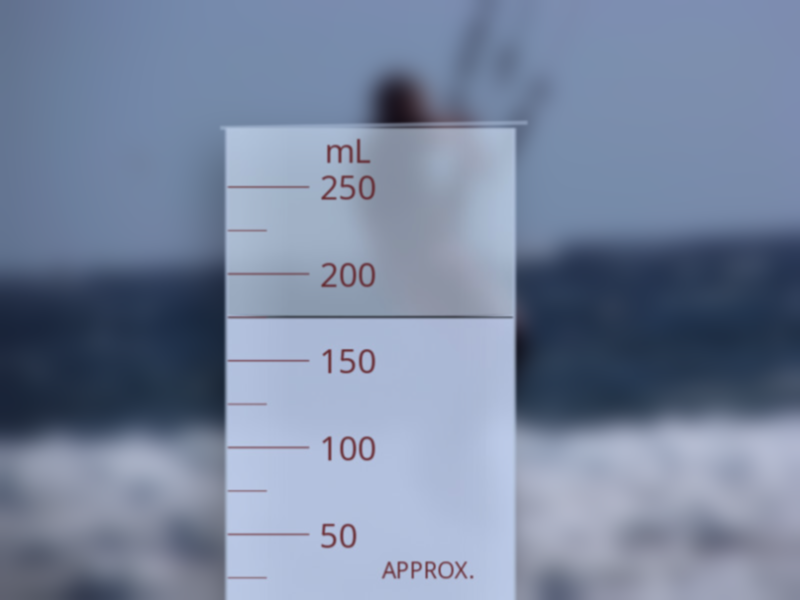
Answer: 175 mL
